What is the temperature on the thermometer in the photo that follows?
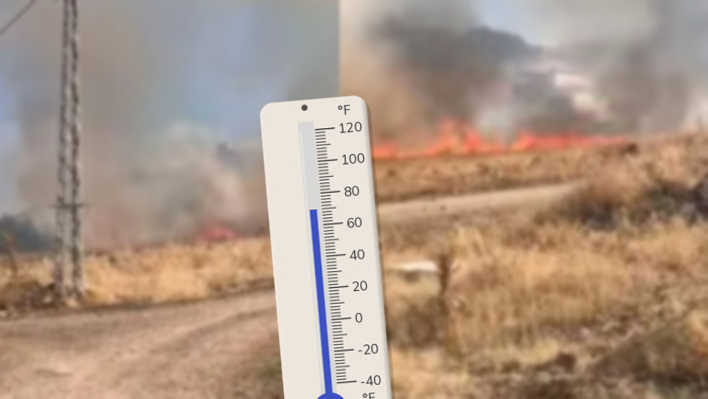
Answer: 70 °F
